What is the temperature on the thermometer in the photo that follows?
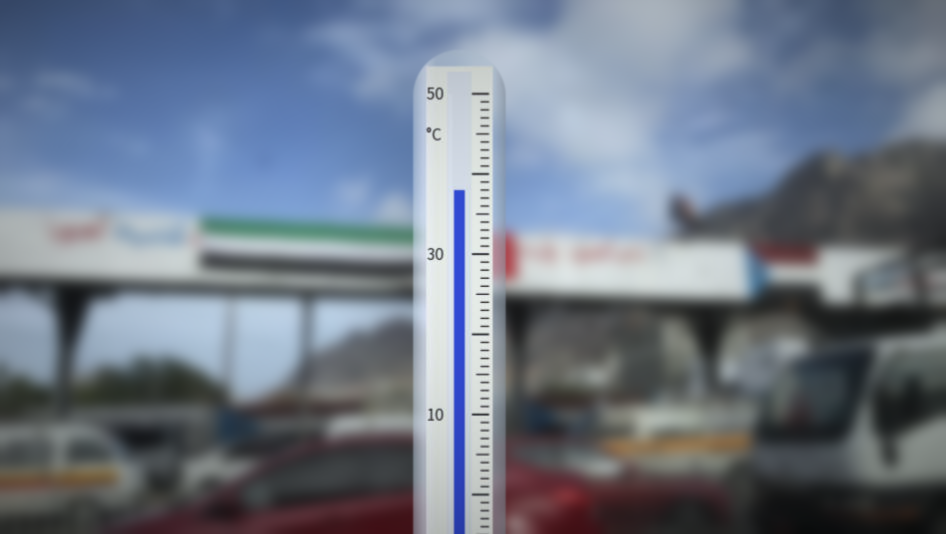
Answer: 38 °C
